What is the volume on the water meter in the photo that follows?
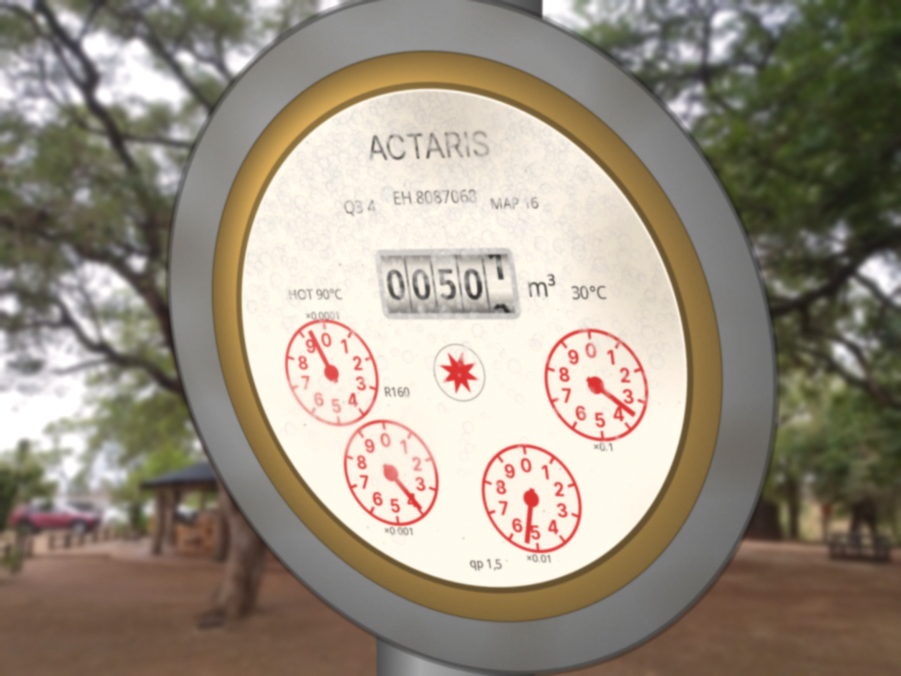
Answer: 501.3539 m³
